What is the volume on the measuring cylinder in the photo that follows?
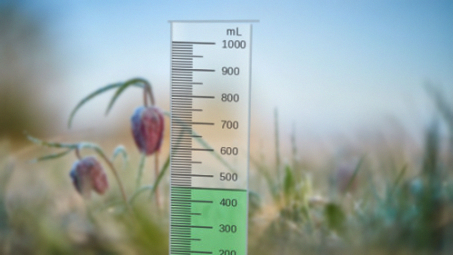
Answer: 450 mL
